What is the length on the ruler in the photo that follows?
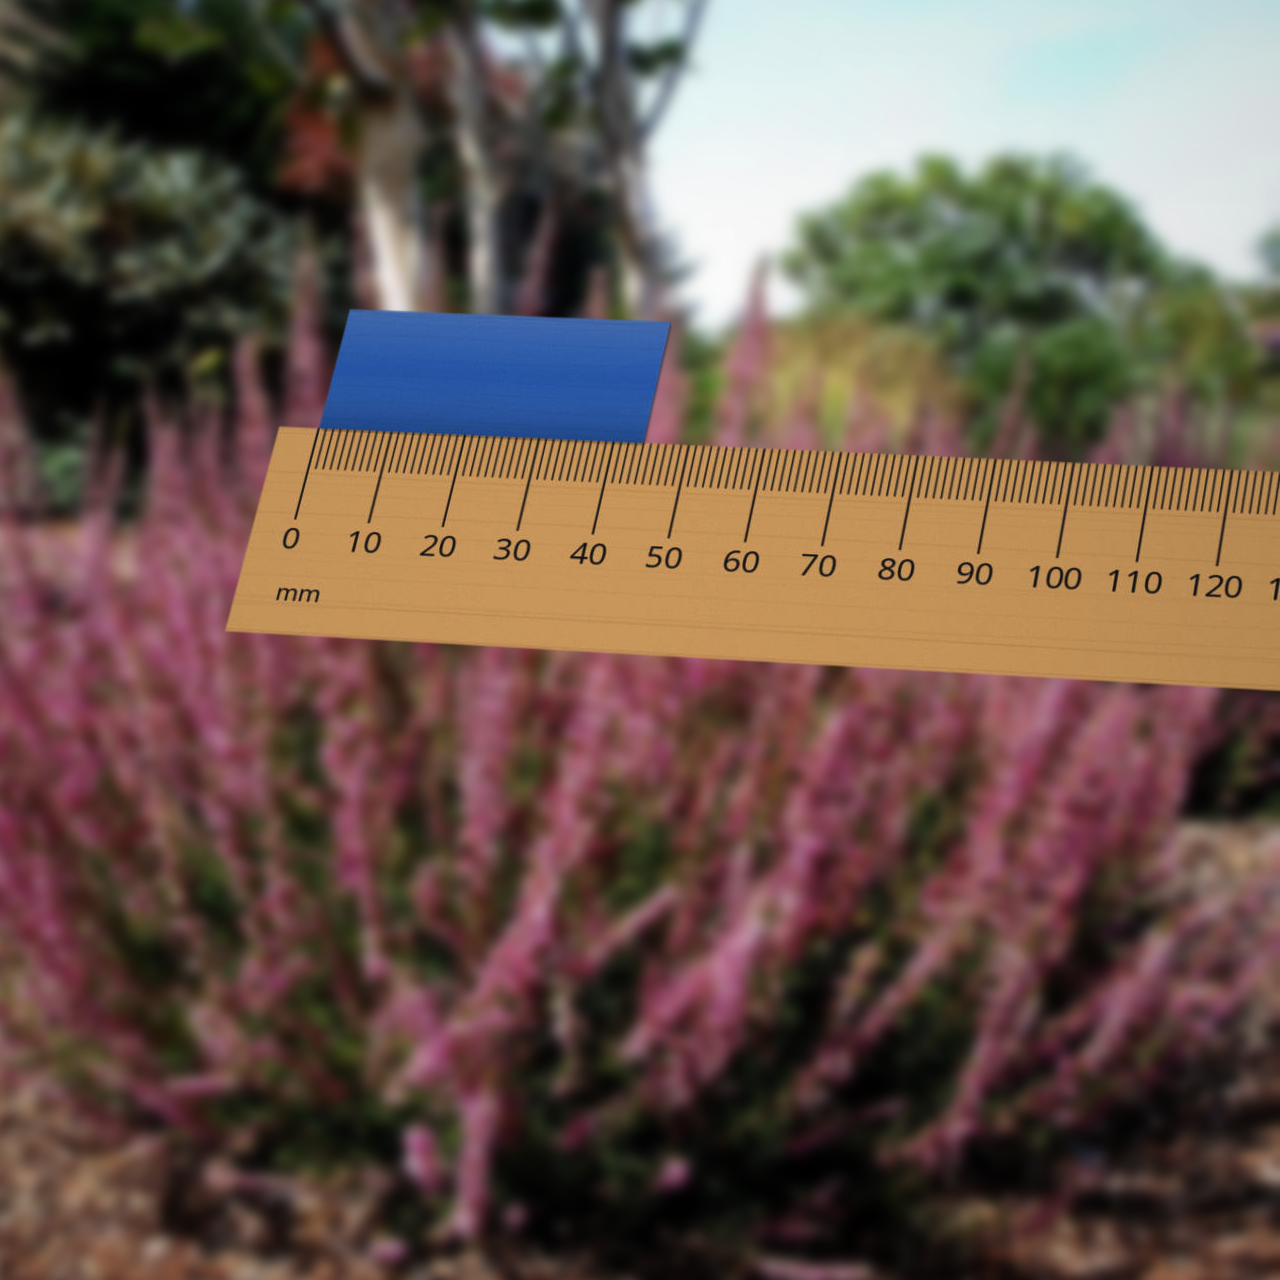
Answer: 44 mm
